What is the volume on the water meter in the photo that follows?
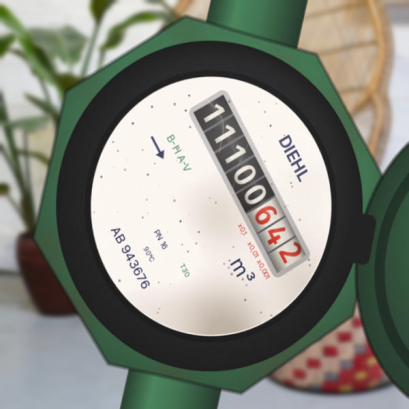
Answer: 11100.642 m³
